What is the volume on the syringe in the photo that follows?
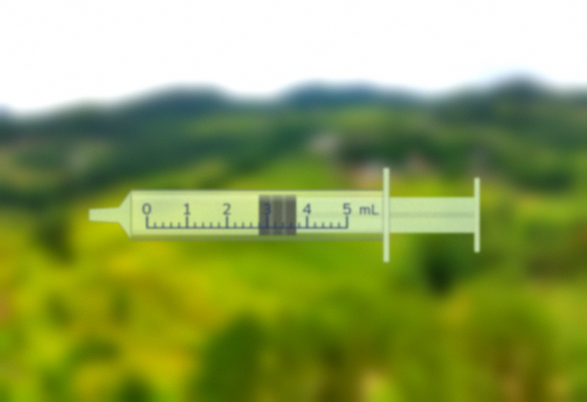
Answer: 2.8 mL
